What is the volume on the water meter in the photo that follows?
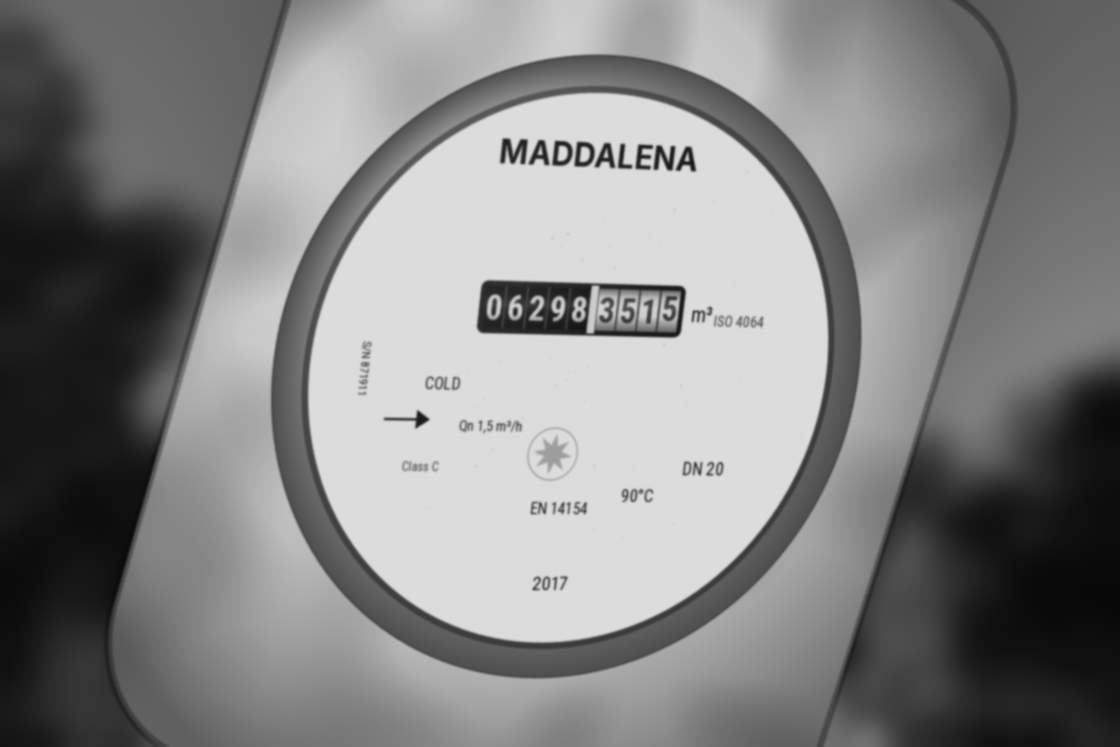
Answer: 6298.3515 m³
